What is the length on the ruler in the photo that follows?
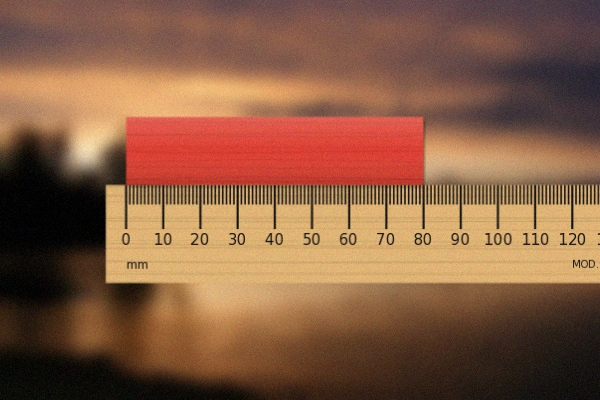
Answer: 80 mm
